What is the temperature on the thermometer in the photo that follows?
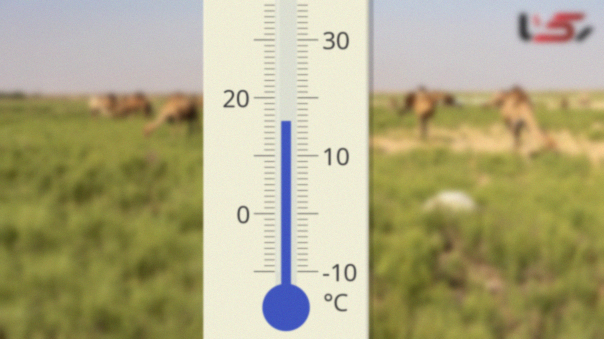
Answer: 16 °C
